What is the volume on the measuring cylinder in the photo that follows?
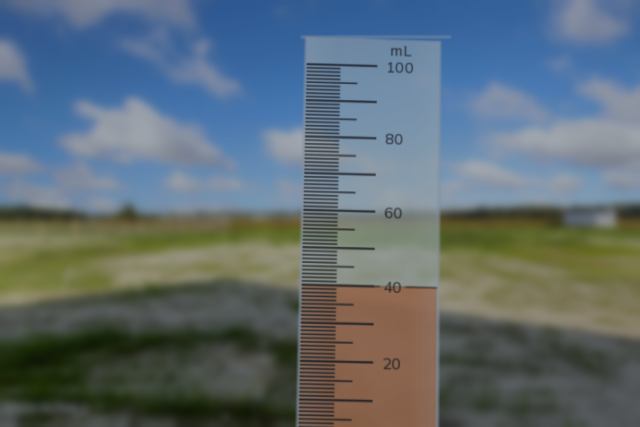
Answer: 40 mL
